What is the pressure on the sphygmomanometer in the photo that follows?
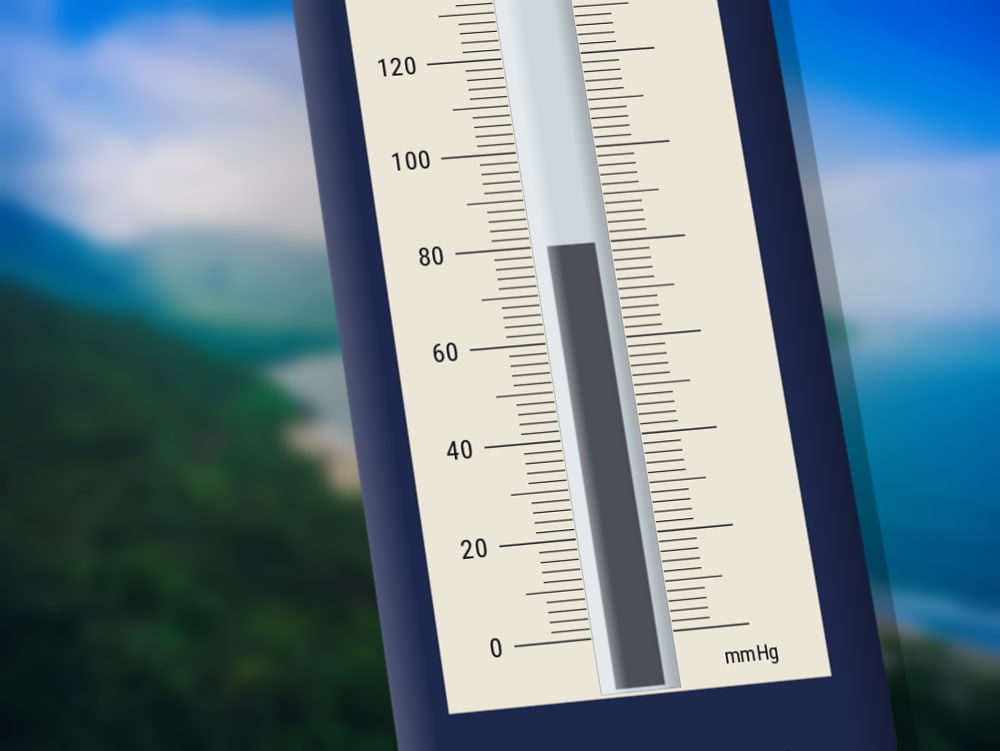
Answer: 80 mmHg
